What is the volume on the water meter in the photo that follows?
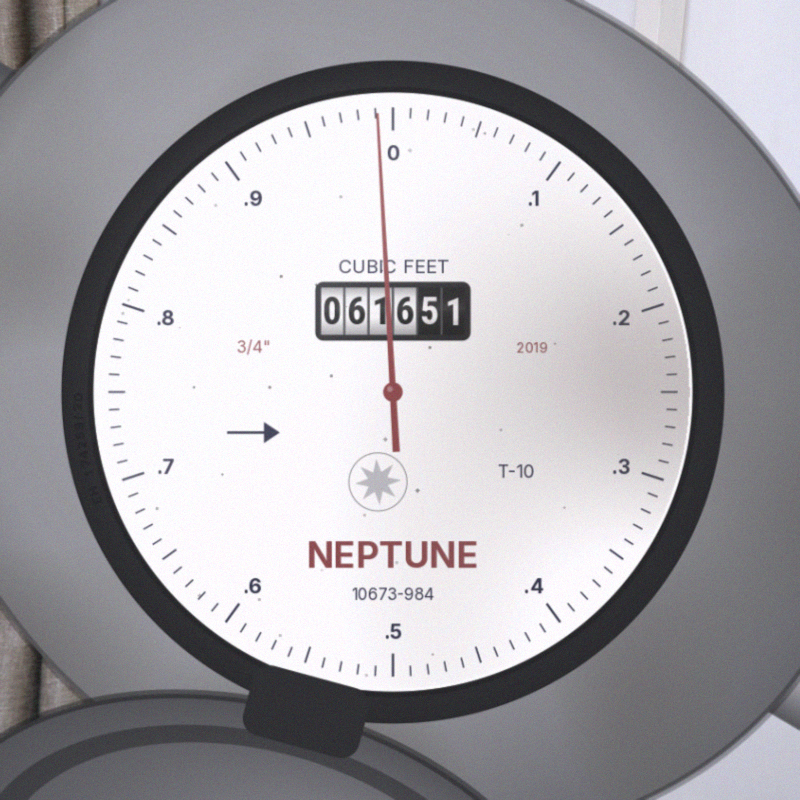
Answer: 61650.99 ft³
